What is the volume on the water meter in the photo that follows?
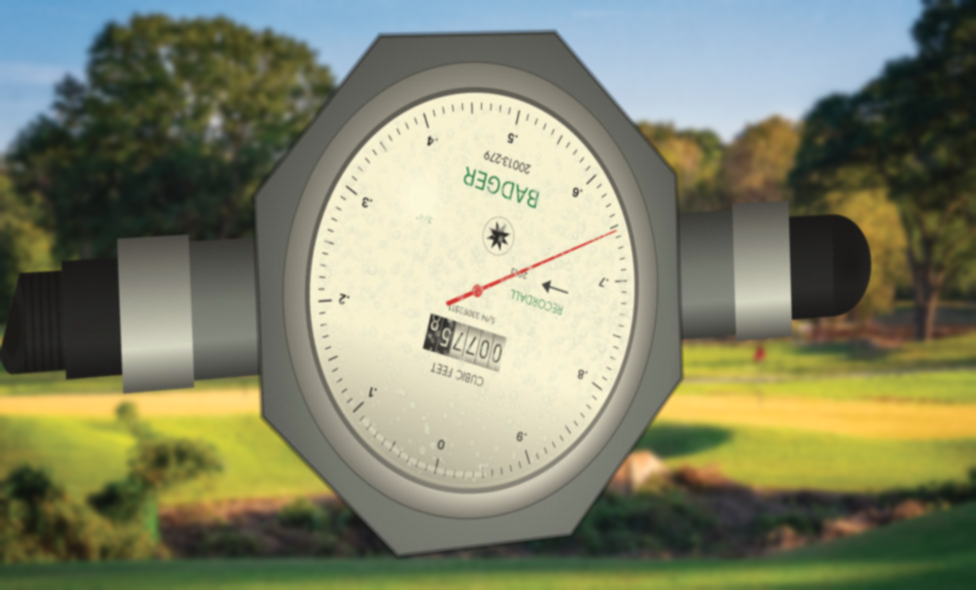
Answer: 7757.65 ft³
